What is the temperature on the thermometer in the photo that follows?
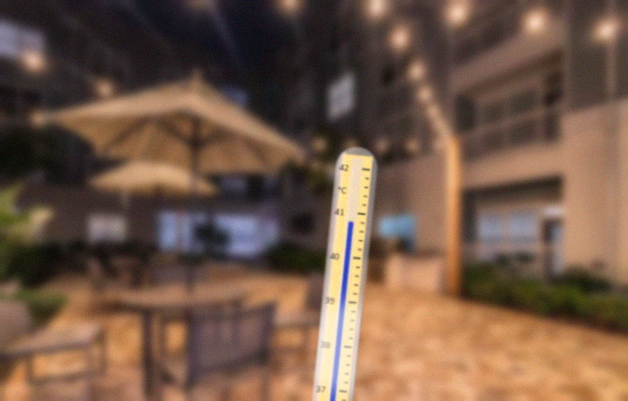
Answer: 40.8 °C
